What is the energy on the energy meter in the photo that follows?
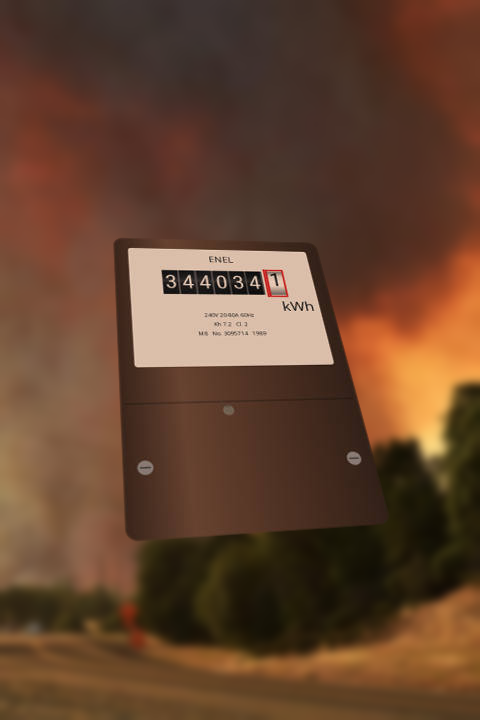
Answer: 344034.1 kWh
